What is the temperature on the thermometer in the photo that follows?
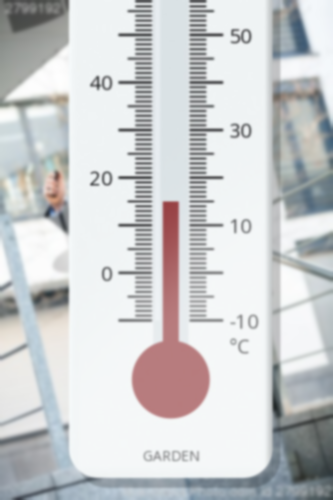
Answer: 15 °C
